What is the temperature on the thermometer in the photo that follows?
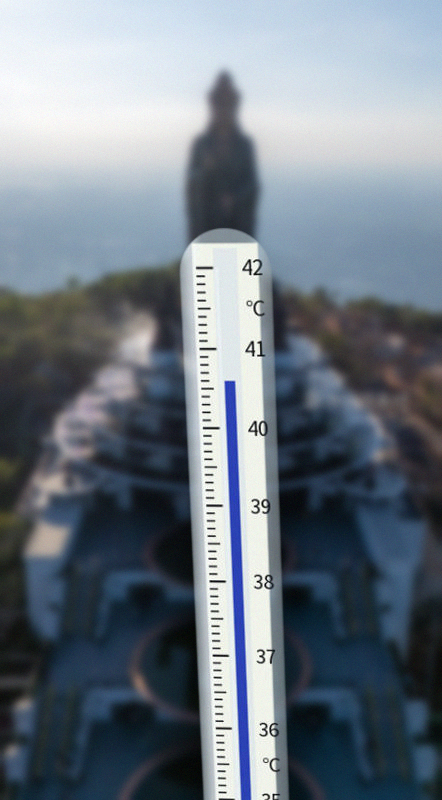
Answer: 40.6 °C
